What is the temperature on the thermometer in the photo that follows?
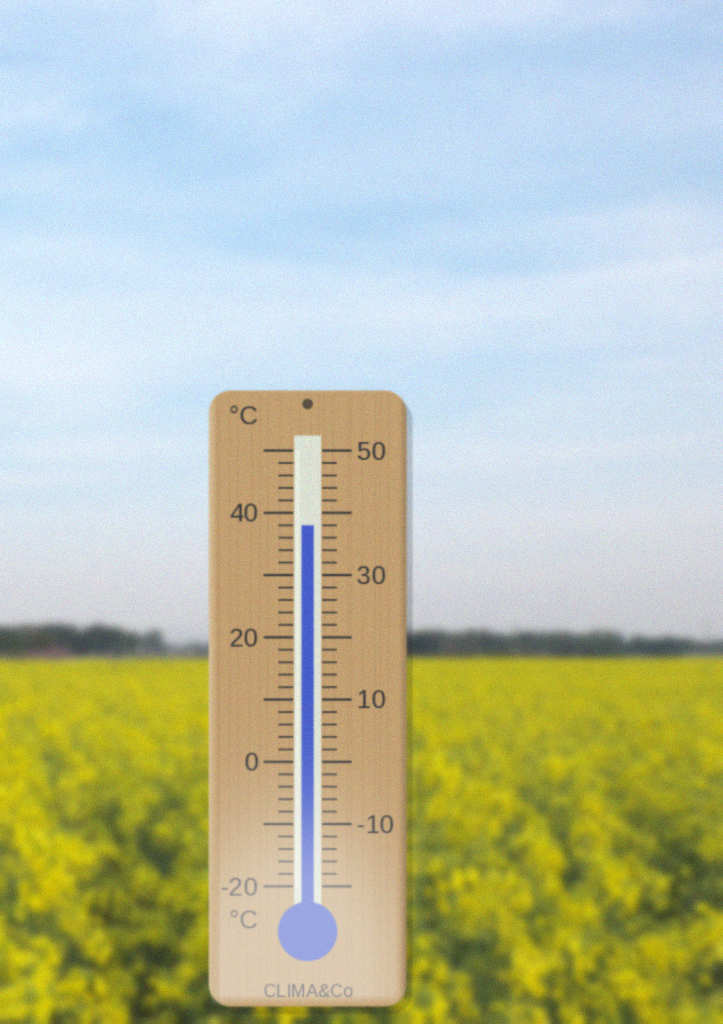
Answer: 38 °C
